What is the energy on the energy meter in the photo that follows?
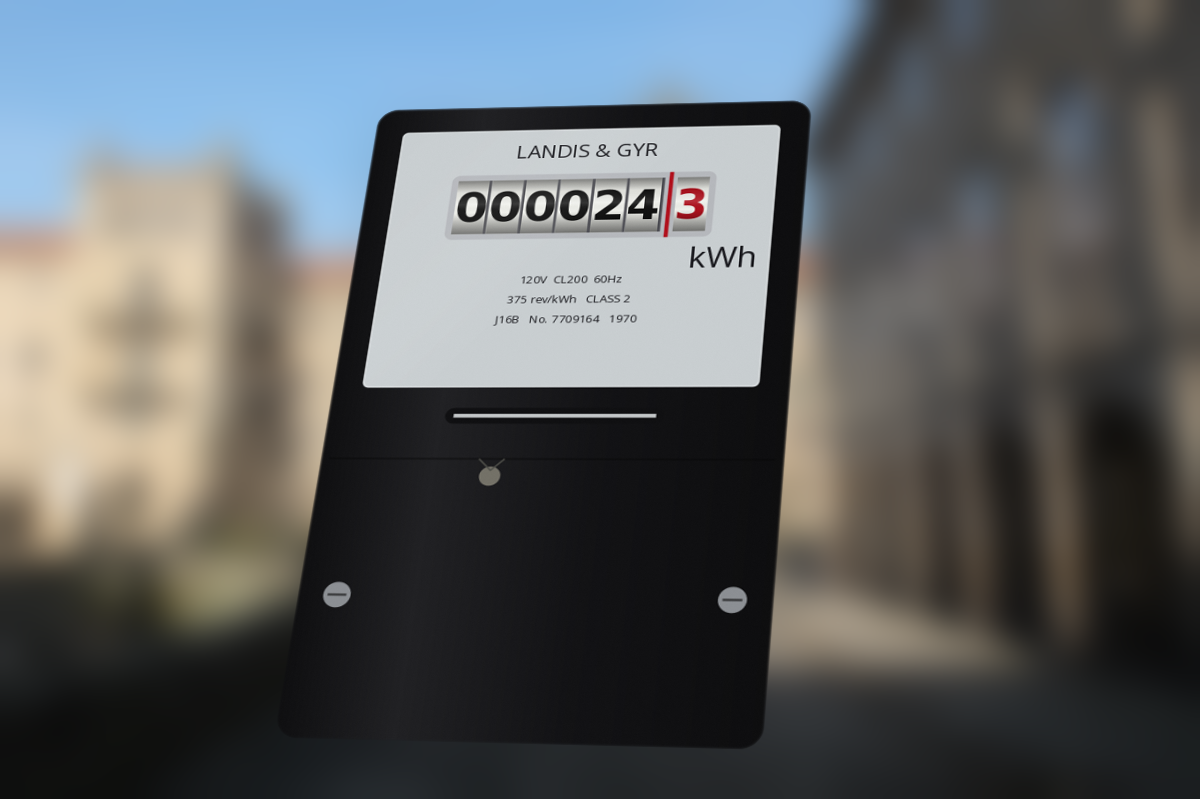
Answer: 24.3 kWh
